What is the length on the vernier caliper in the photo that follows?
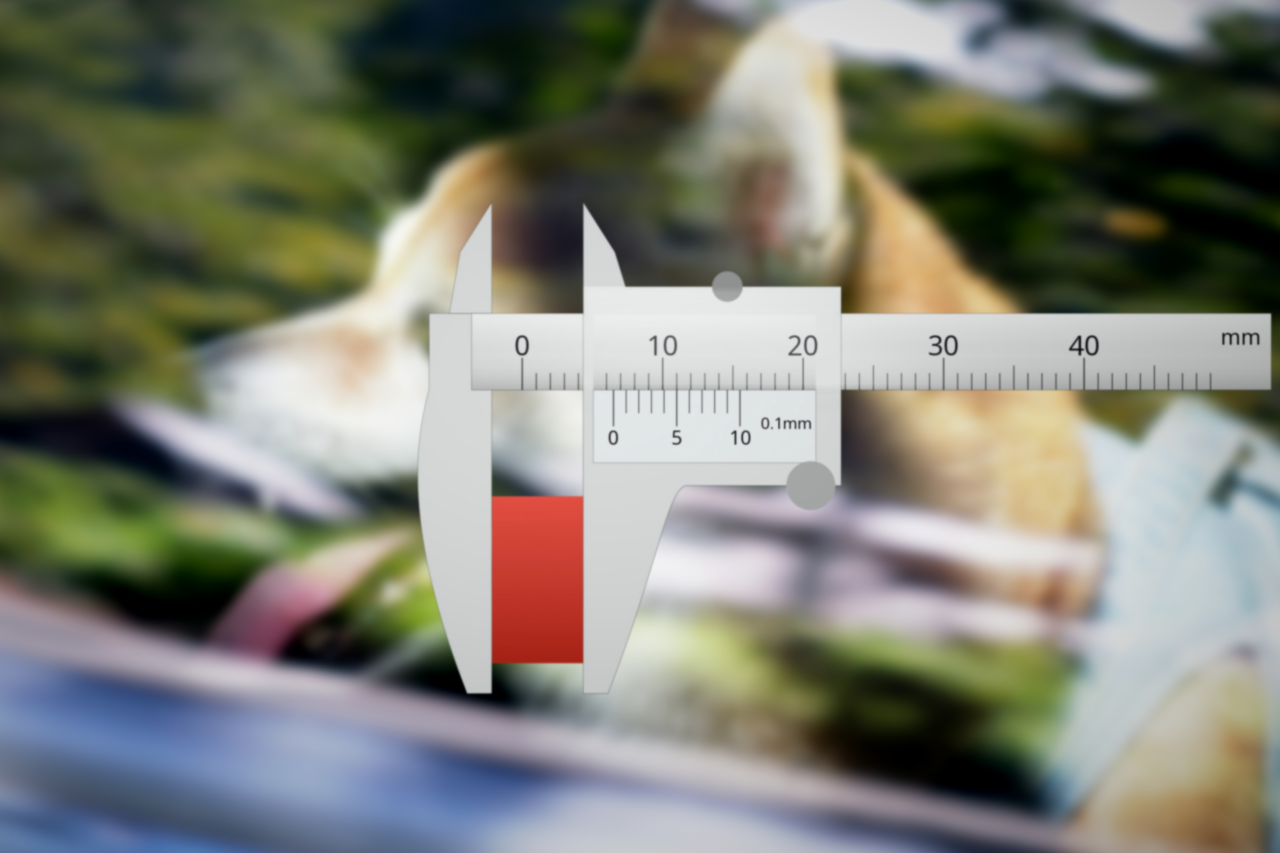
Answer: 6.5 mm
